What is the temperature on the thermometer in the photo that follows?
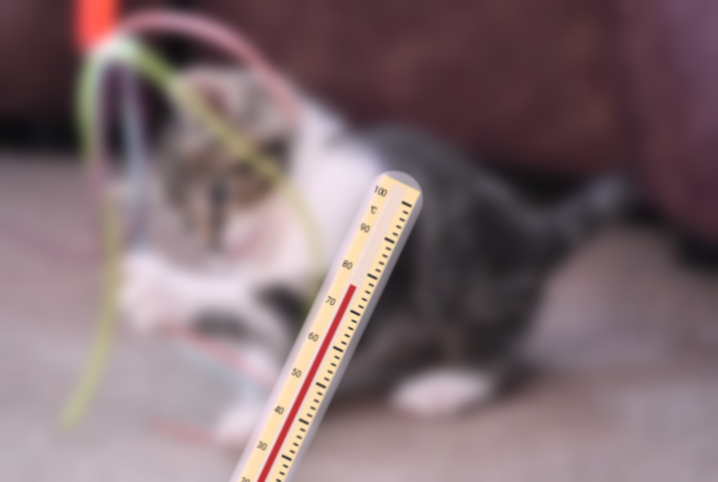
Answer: 76 °C
